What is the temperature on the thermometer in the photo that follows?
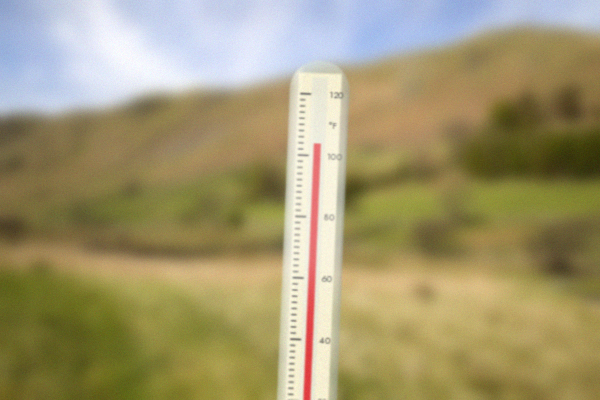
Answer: 104 °F
